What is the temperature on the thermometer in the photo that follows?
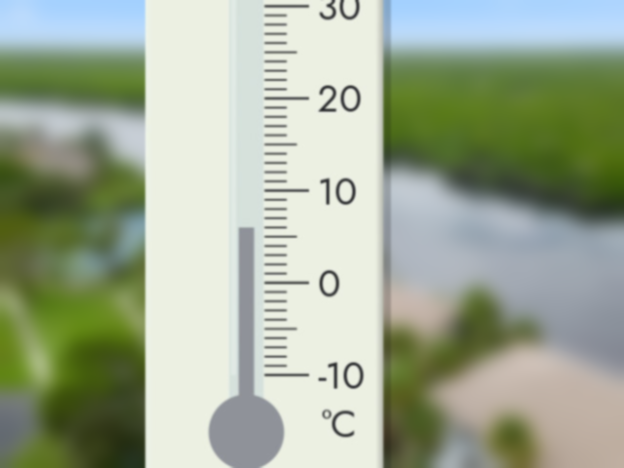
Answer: 6 °C
